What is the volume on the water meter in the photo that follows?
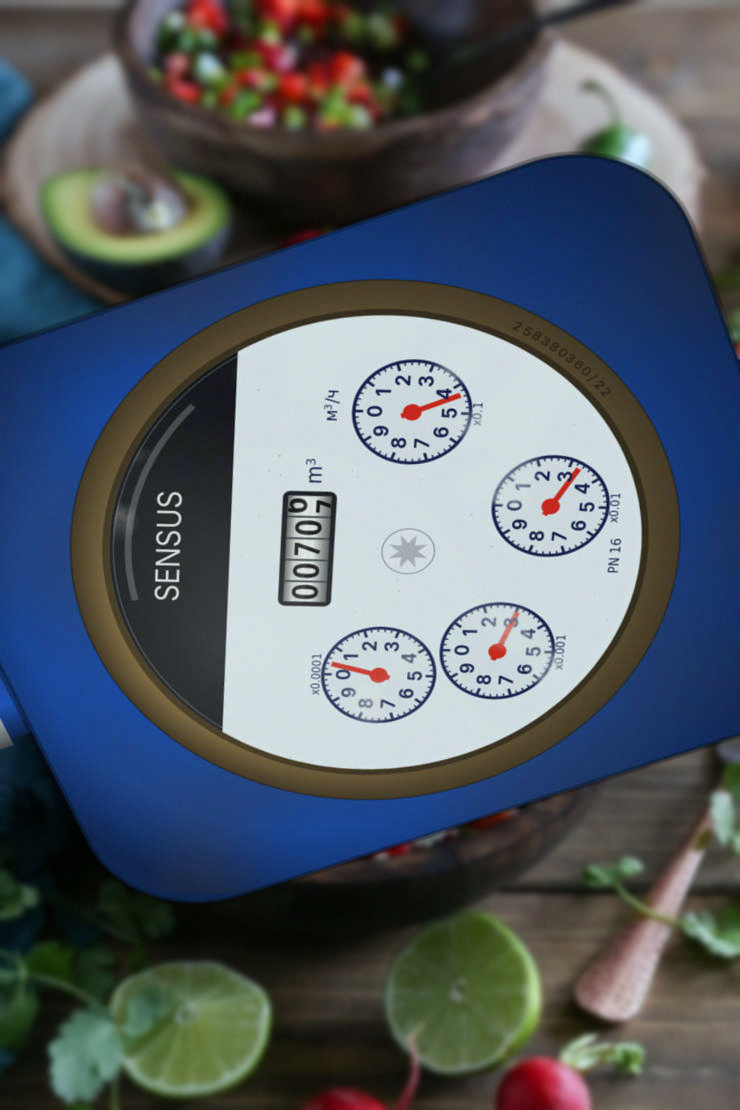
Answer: 706.4330 m³
